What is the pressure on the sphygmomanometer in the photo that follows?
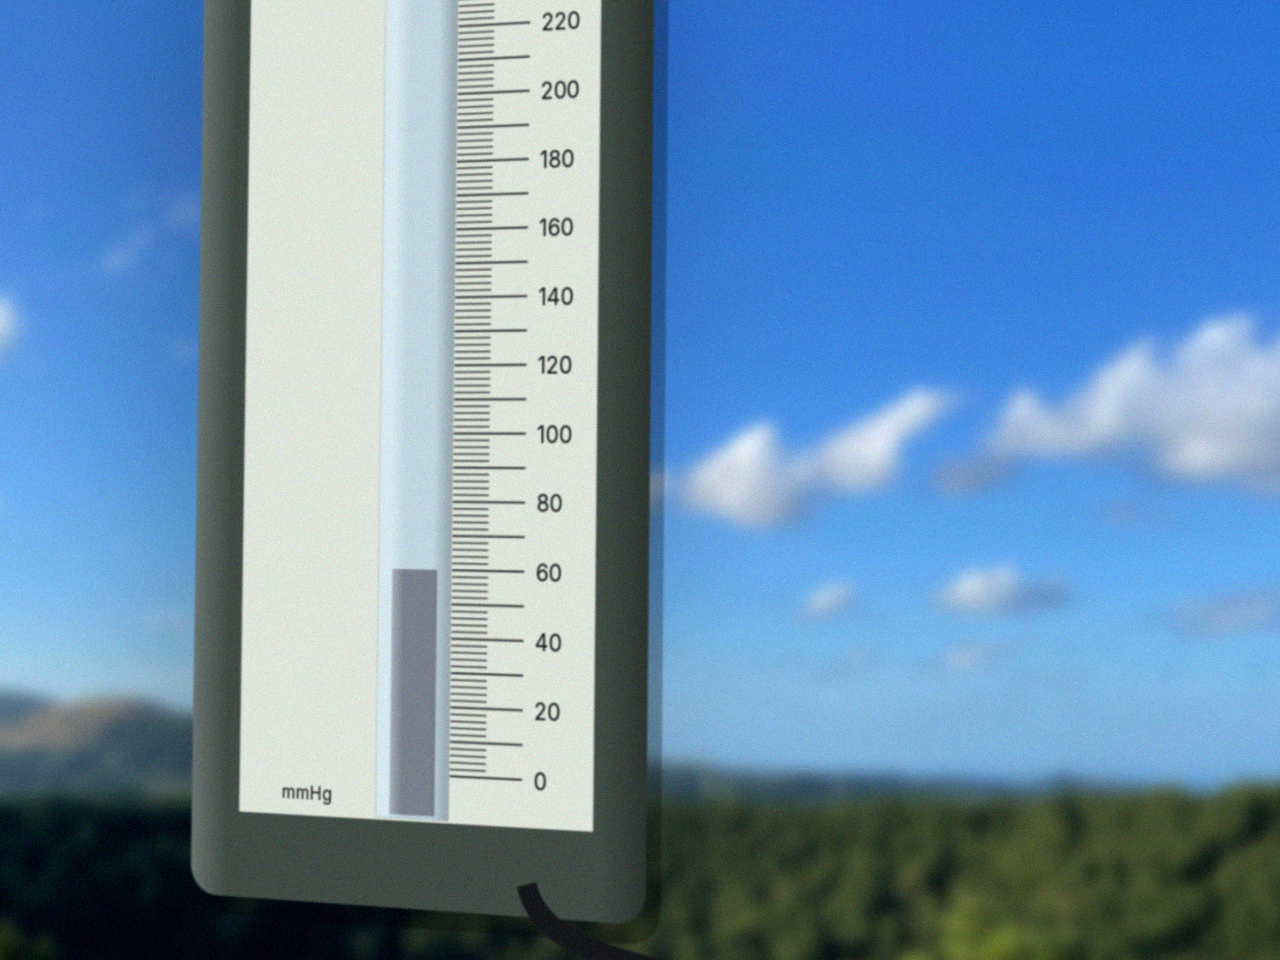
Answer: 60 mmHg
